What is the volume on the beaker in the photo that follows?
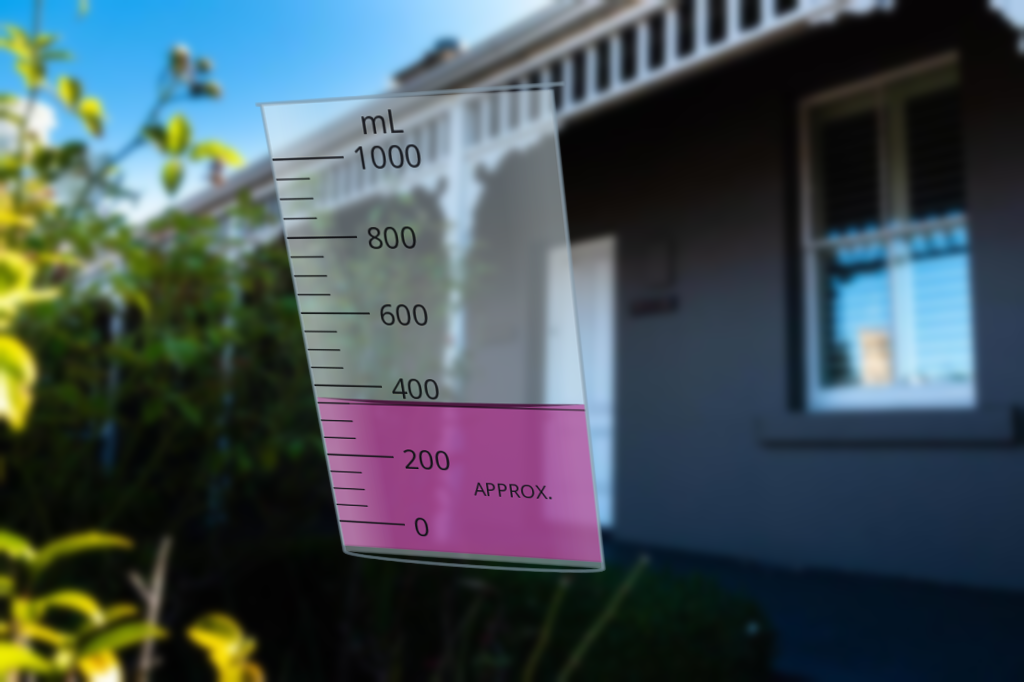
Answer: 350 mL
